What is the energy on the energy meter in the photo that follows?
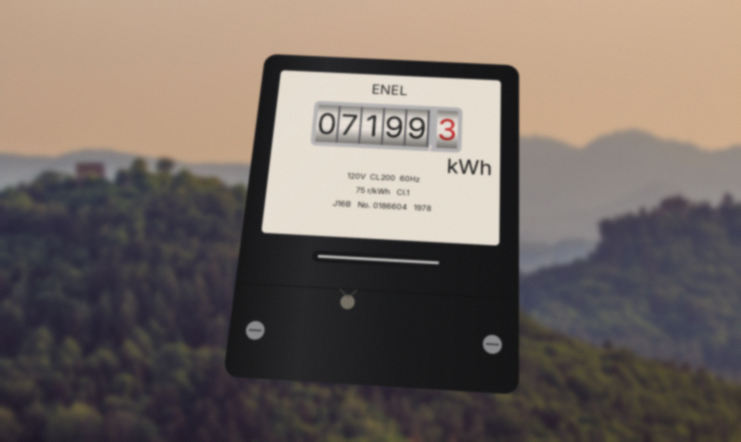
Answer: 7199.3 kWh
